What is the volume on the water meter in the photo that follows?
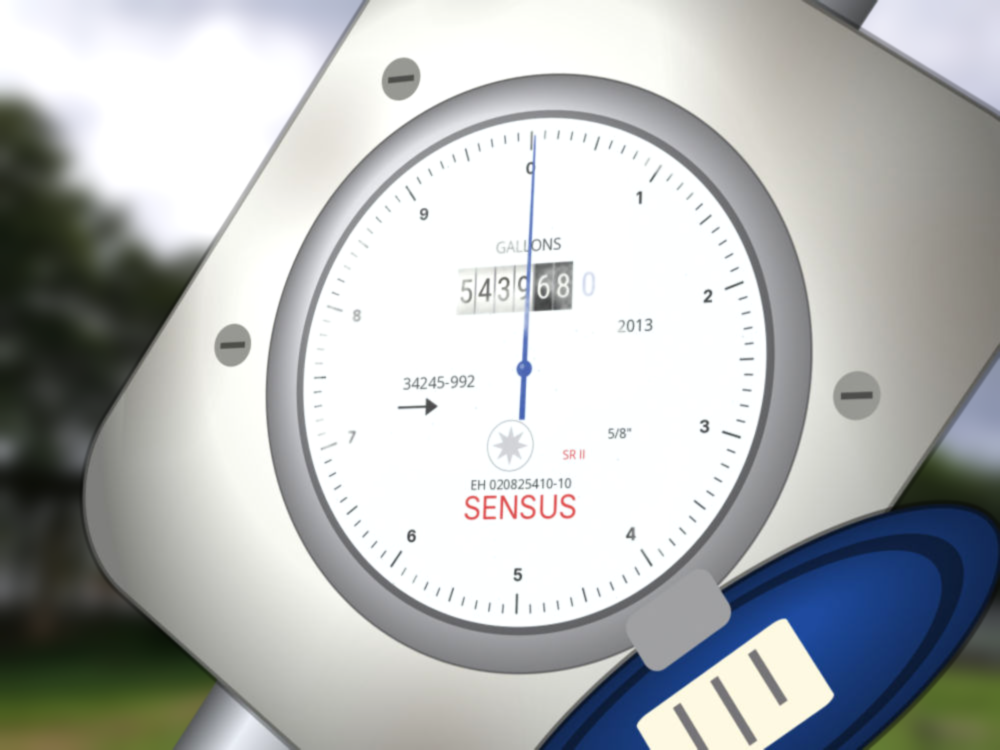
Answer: 5439680.0 gal
